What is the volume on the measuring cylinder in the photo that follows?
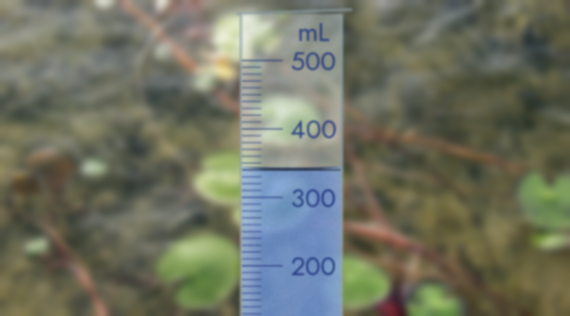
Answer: 340 mL
